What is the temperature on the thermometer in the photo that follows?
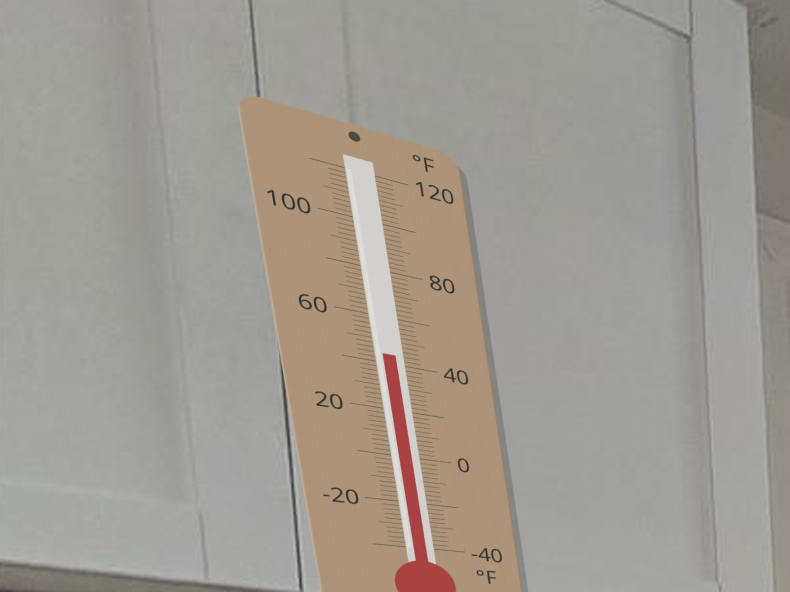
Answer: 44 °F
